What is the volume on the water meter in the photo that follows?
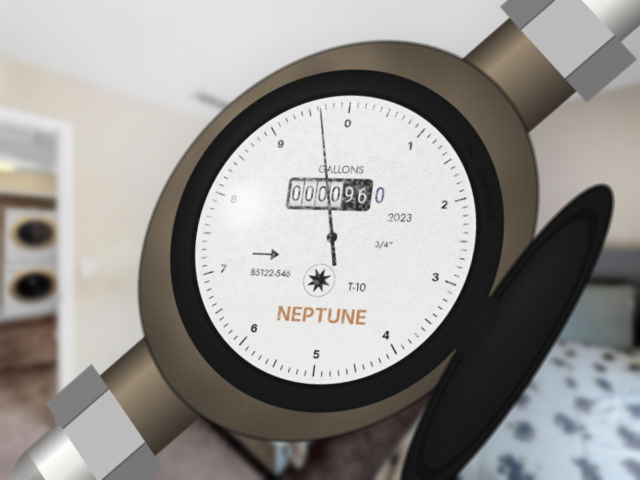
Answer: 959.6 gal
